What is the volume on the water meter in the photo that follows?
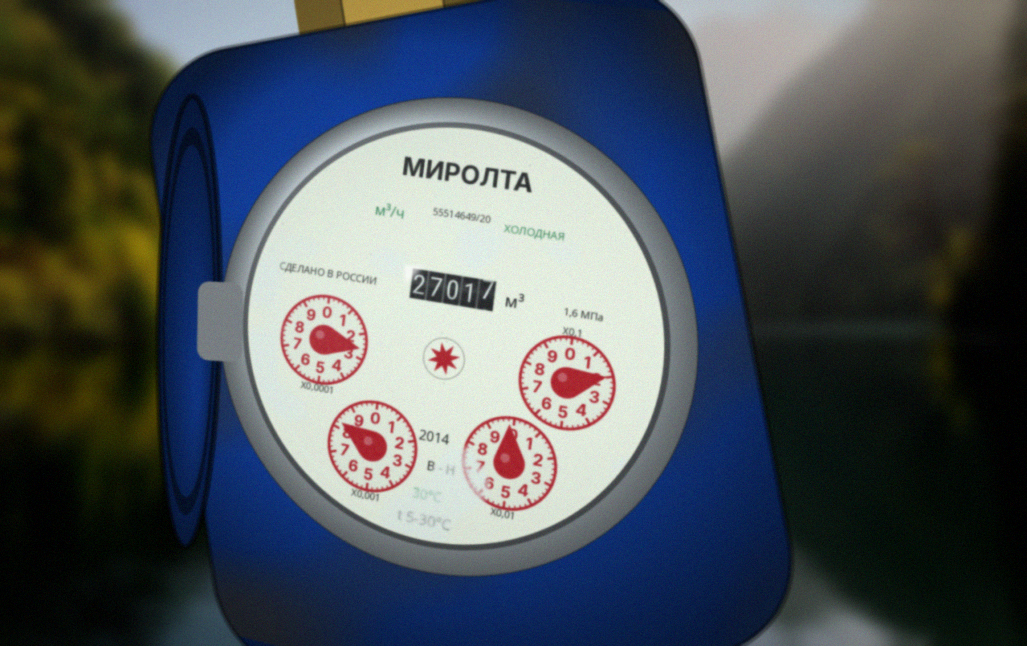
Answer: 27017.1982 m³
